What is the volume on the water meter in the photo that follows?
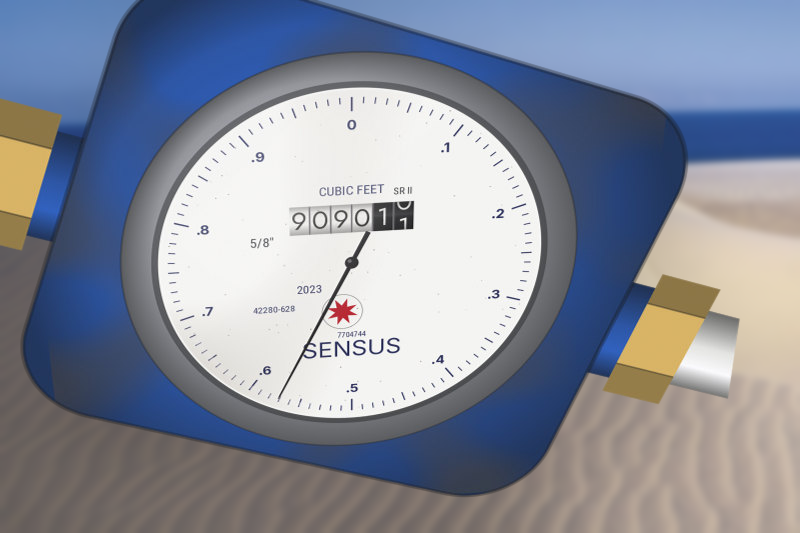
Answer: 909010.57 ft³
